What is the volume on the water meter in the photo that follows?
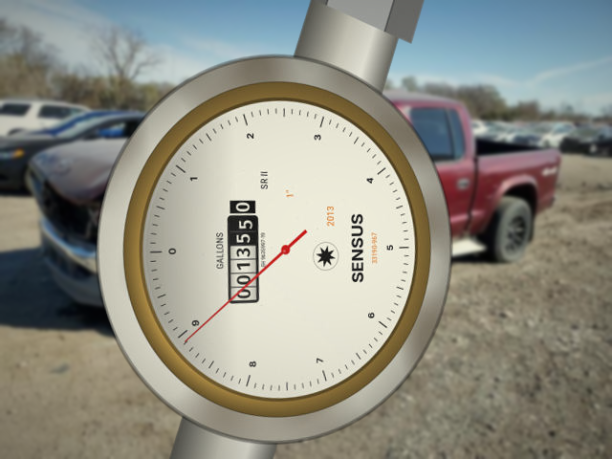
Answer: 13548.9 gal
